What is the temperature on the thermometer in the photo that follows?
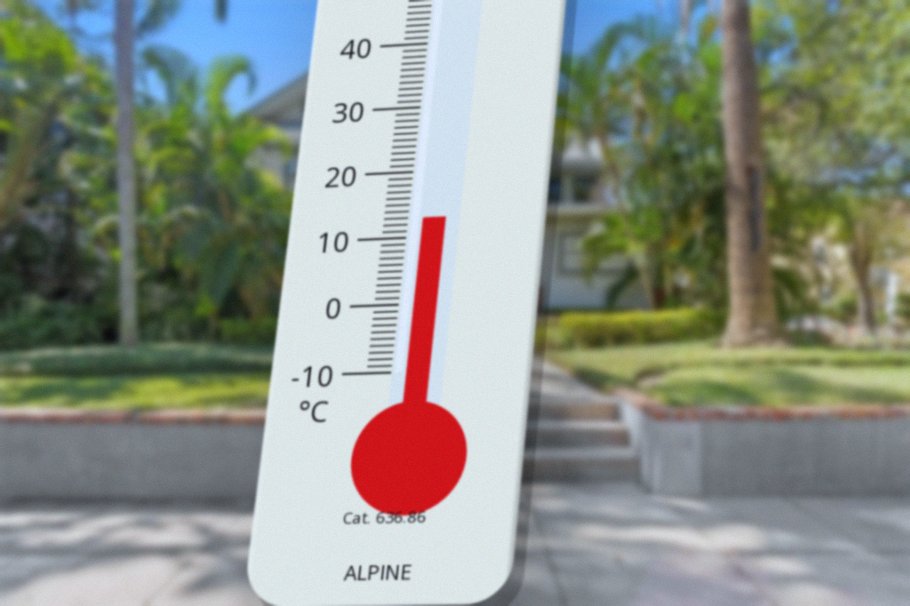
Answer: 13 °C
